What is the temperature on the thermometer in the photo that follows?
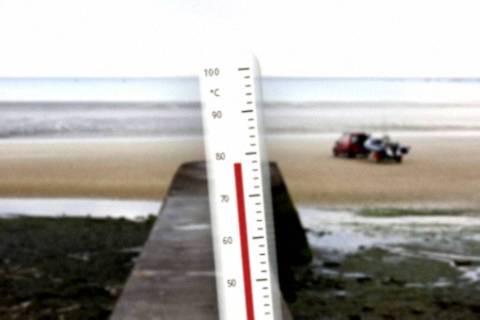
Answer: 78 °C
